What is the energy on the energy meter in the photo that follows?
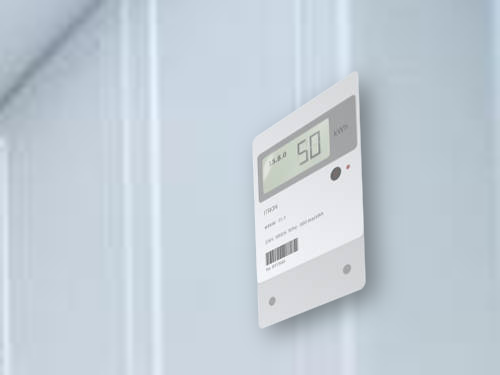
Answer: 50 kWh
